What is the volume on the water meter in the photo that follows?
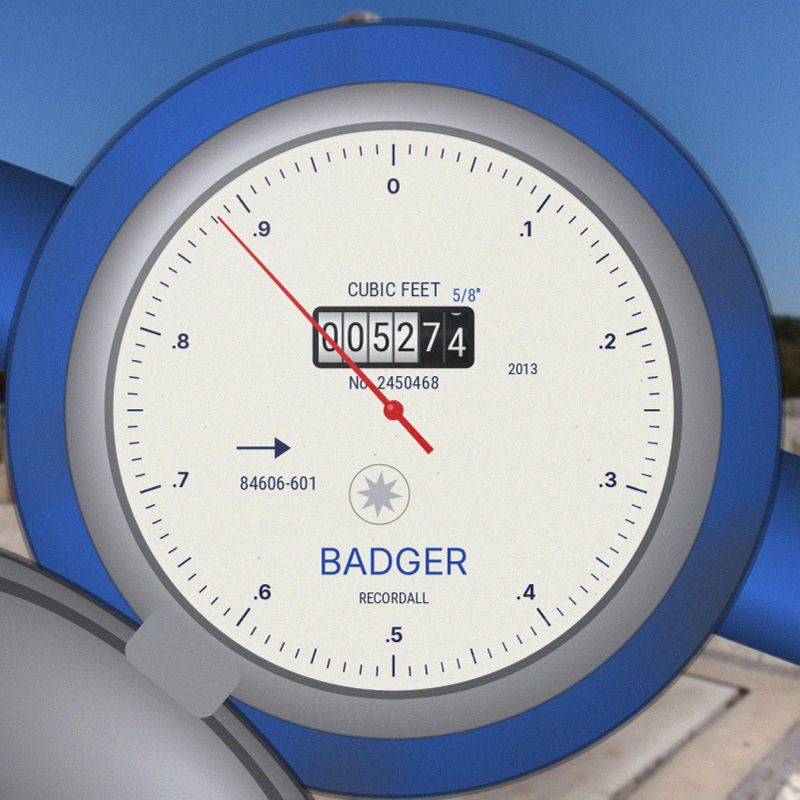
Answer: 5273.88 ft³
